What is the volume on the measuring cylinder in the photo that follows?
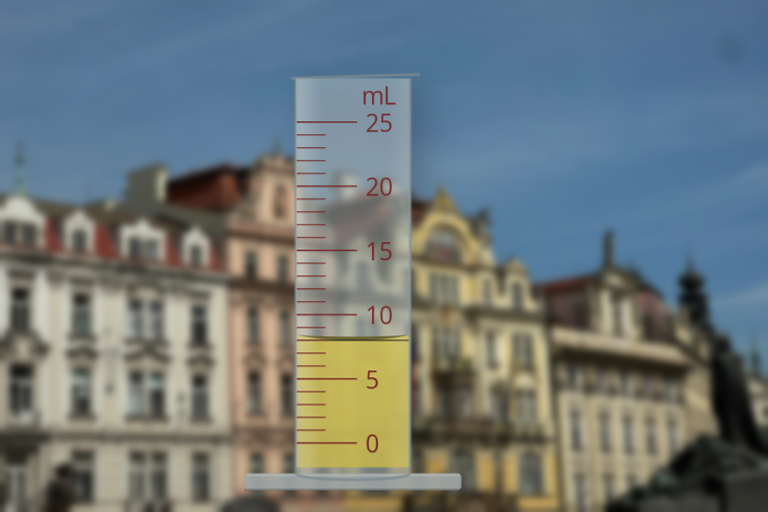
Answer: 8 mL
